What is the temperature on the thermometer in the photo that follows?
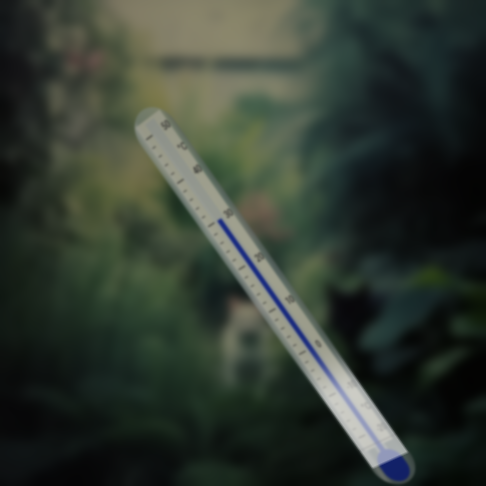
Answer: 30 °C
